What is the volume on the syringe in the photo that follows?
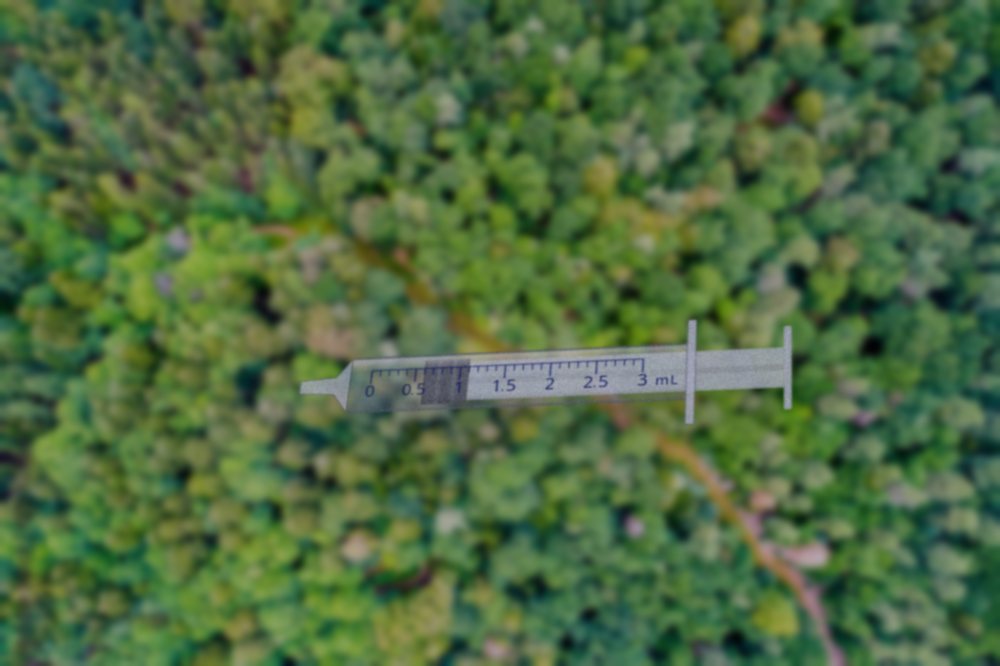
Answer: 0.6 mL
